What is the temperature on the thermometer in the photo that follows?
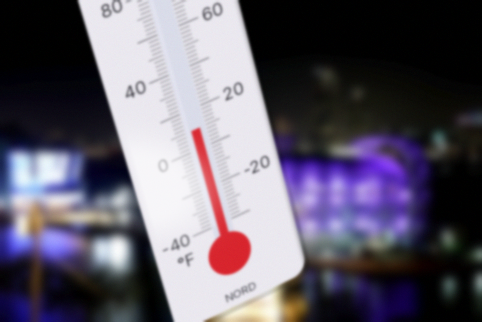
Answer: 10 °F
